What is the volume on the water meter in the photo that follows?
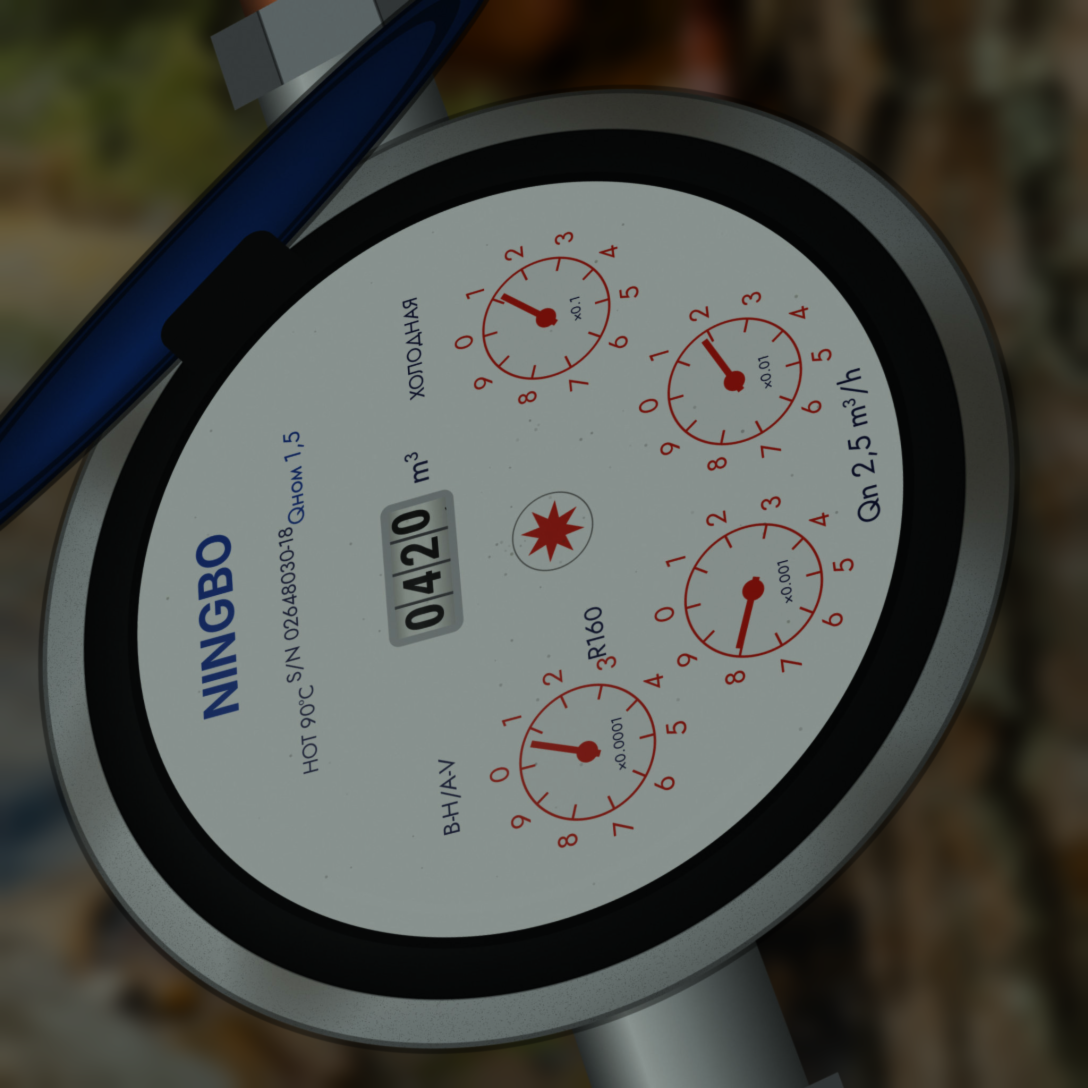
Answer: 420.1180 m³
